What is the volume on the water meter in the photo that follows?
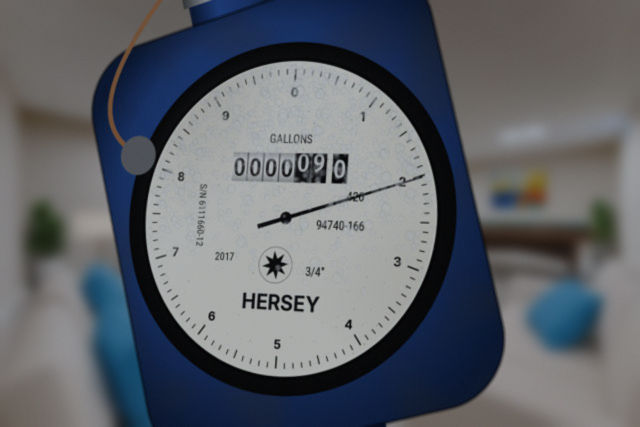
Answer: 92.0 gal
